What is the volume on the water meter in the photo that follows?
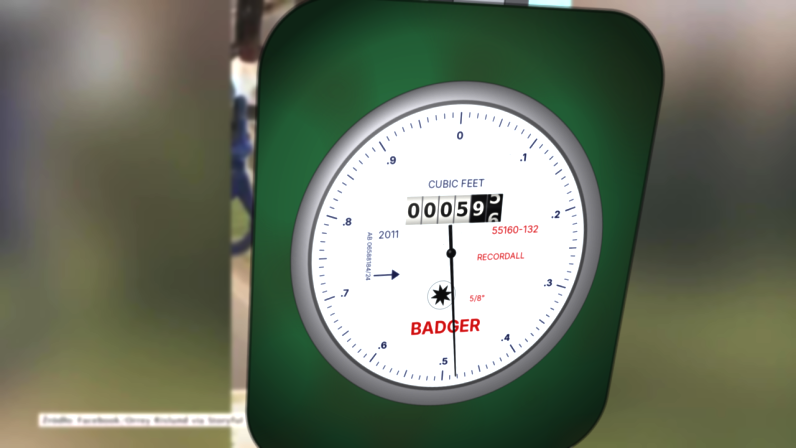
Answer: 595.48 ft³
